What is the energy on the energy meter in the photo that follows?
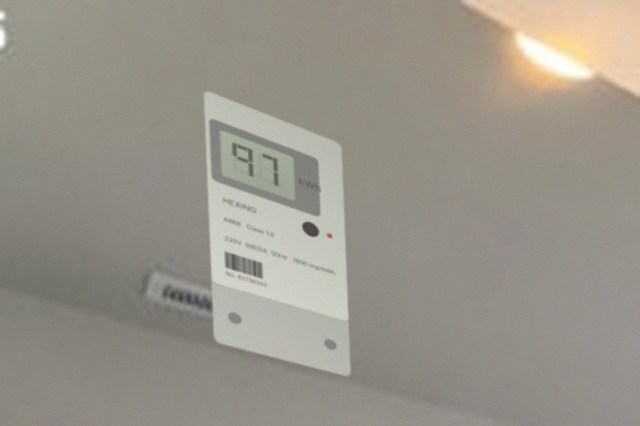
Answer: 97 kWh
